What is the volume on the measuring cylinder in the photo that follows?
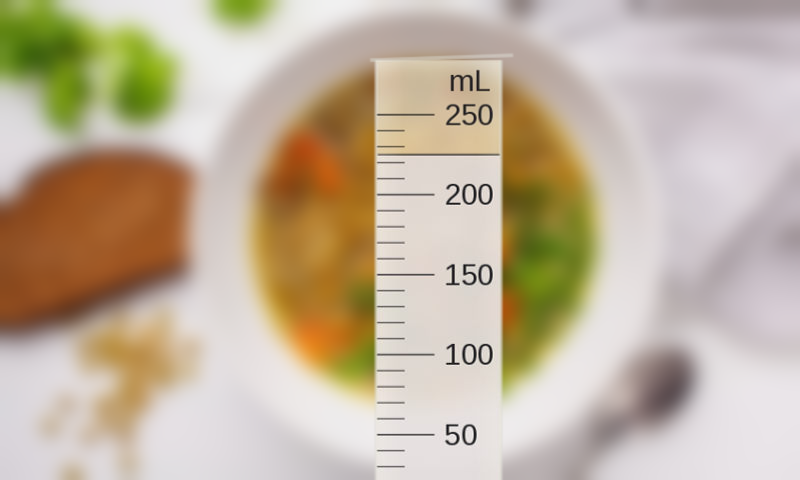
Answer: 225 mL
